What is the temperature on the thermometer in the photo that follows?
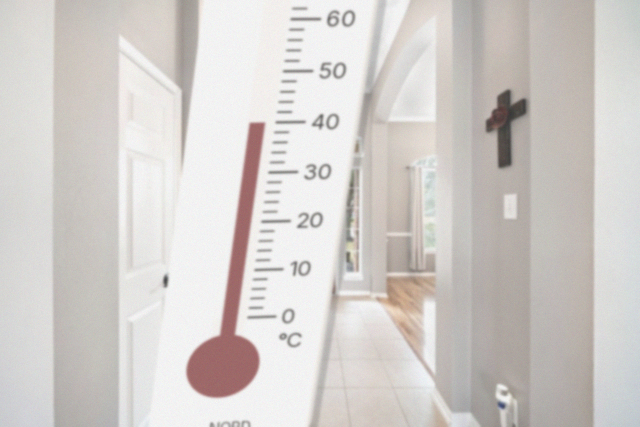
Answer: 40 °C
